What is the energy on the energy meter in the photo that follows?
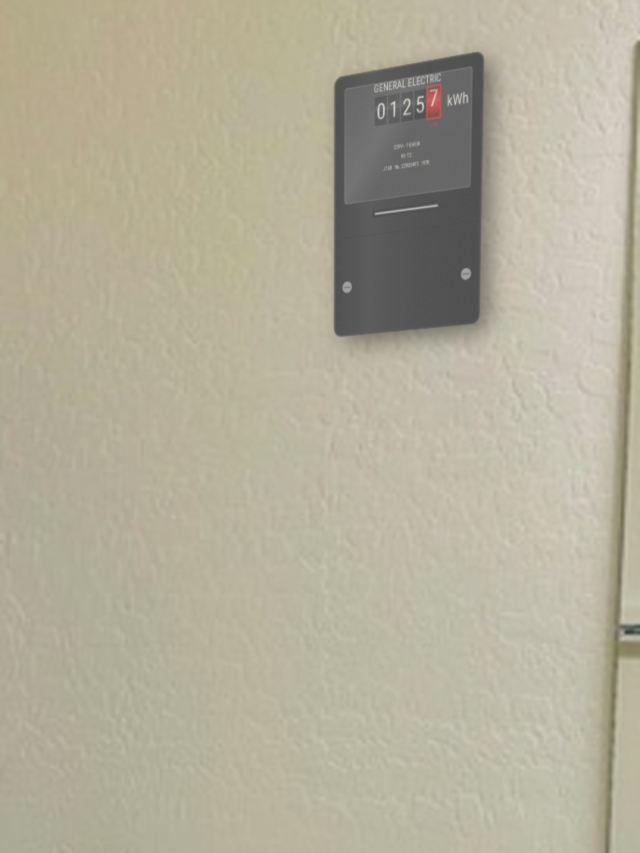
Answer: 125.7 kWh
